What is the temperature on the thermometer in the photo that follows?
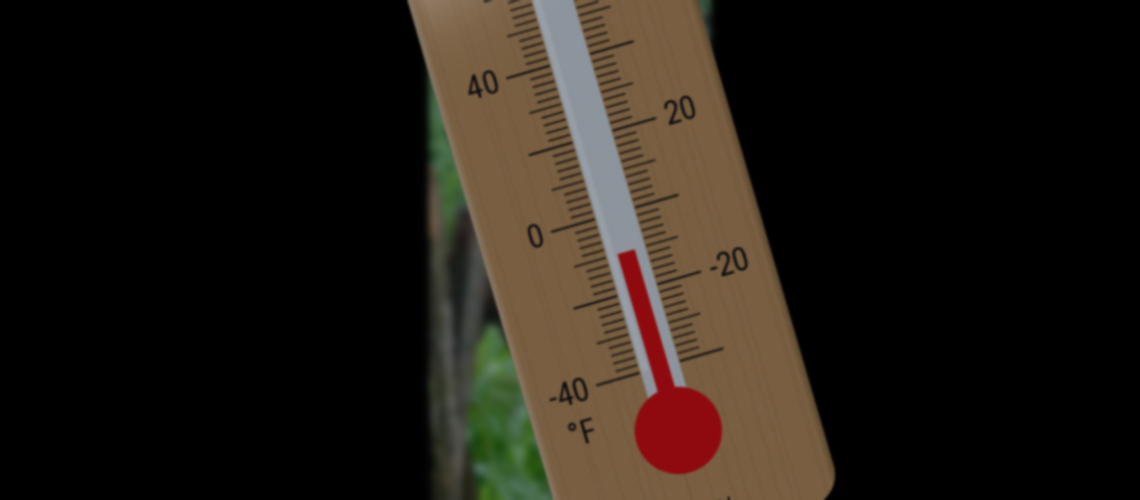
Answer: -10 °F
